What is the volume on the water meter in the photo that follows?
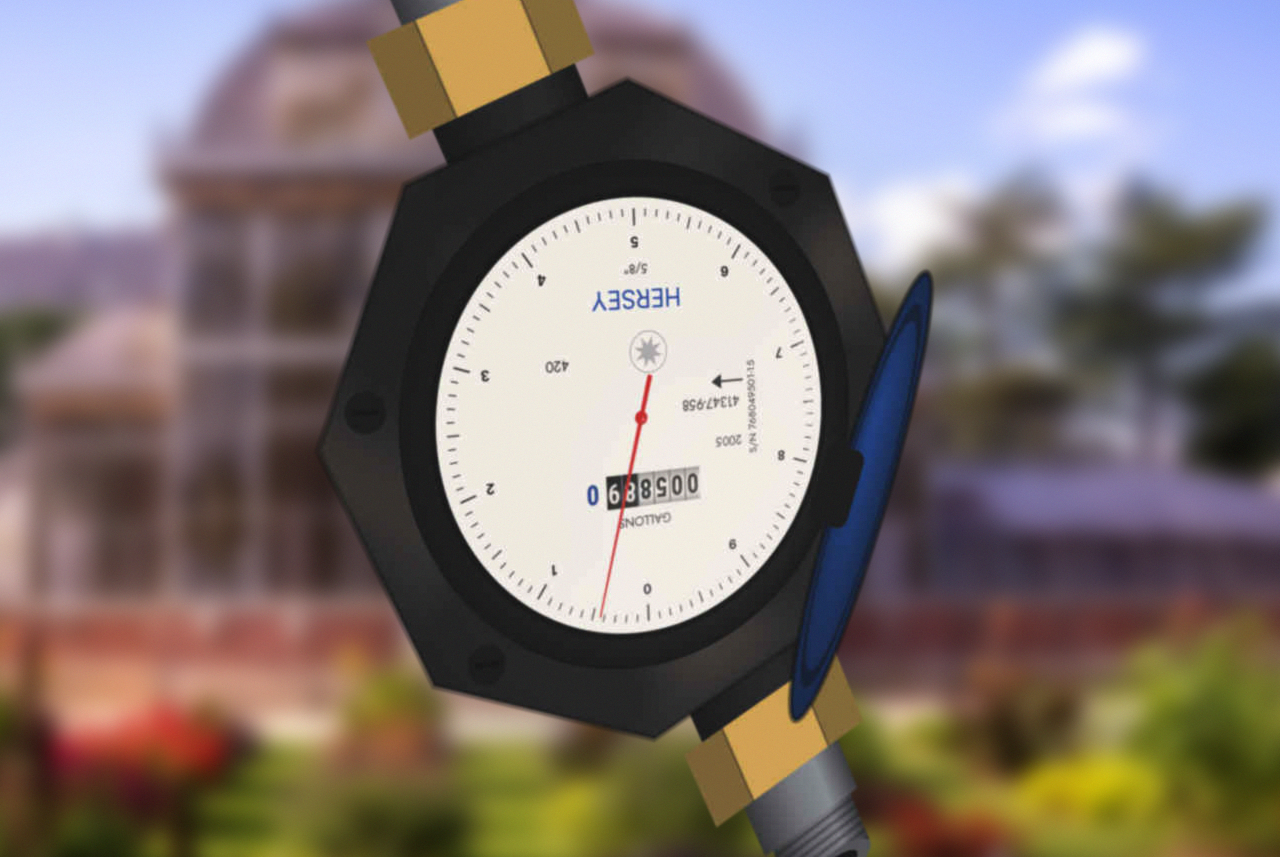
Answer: 58890.4 gal
